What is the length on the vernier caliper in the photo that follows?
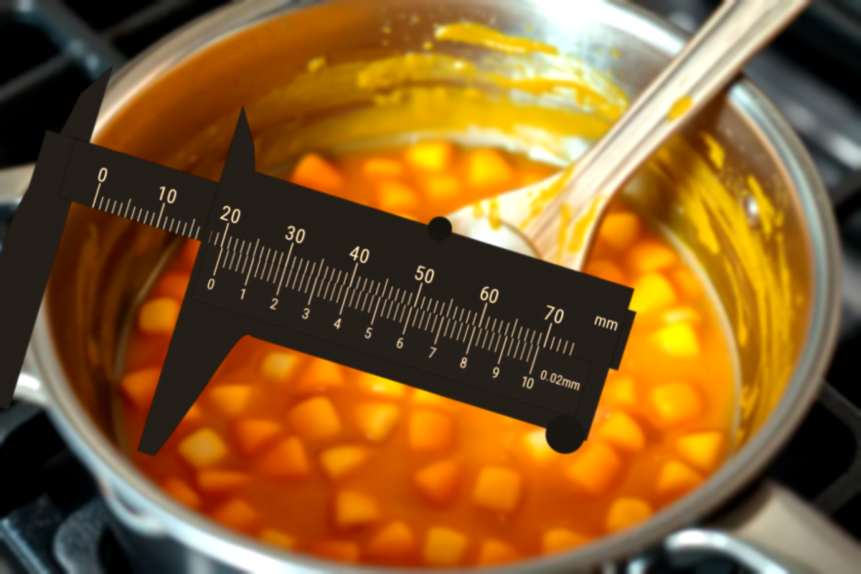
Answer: 20.2 mm
